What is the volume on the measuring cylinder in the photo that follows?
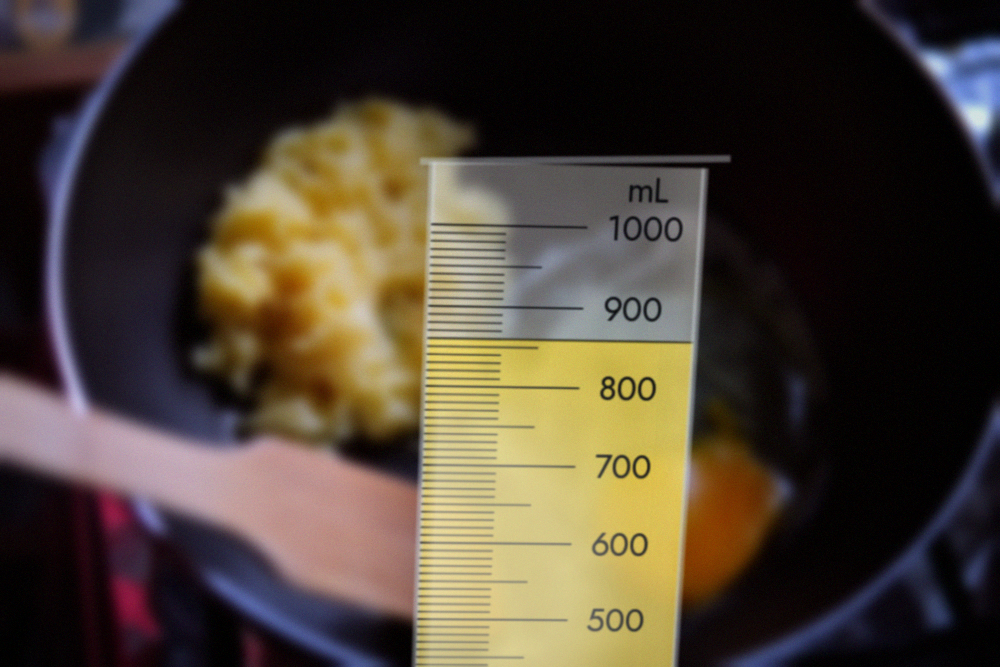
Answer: 860 mL
